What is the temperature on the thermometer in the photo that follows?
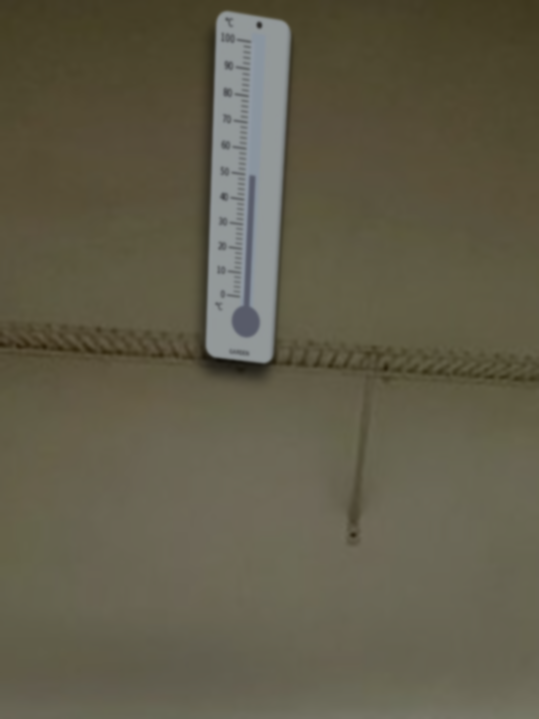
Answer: 50 °C
